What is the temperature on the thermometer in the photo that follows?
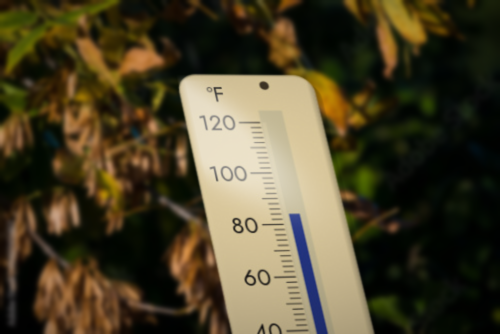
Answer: 84 °F
